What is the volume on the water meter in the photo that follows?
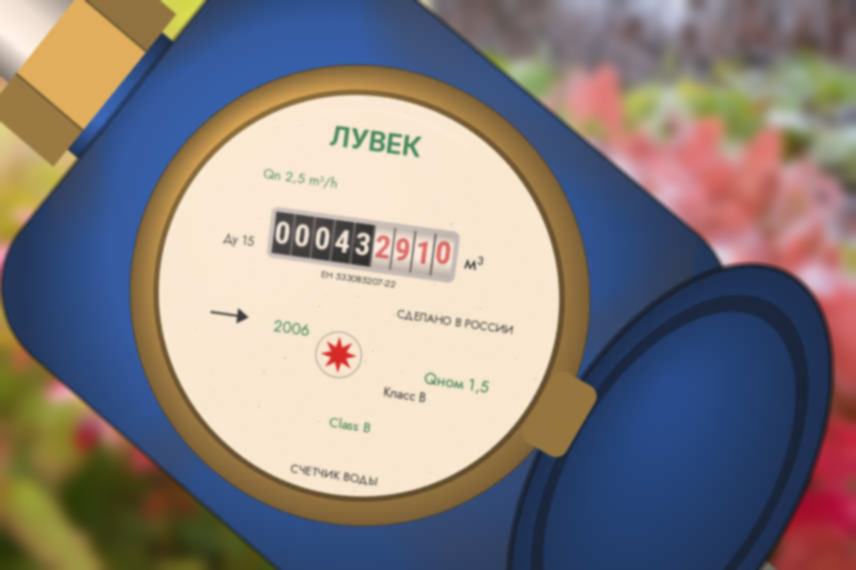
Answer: 43.2910 m³
